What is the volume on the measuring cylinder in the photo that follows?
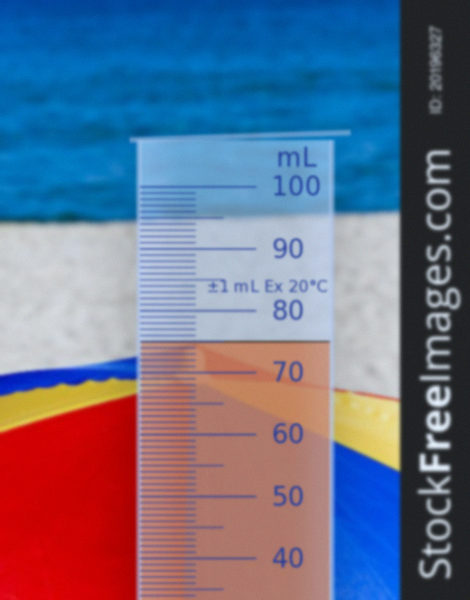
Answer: 75 mL
